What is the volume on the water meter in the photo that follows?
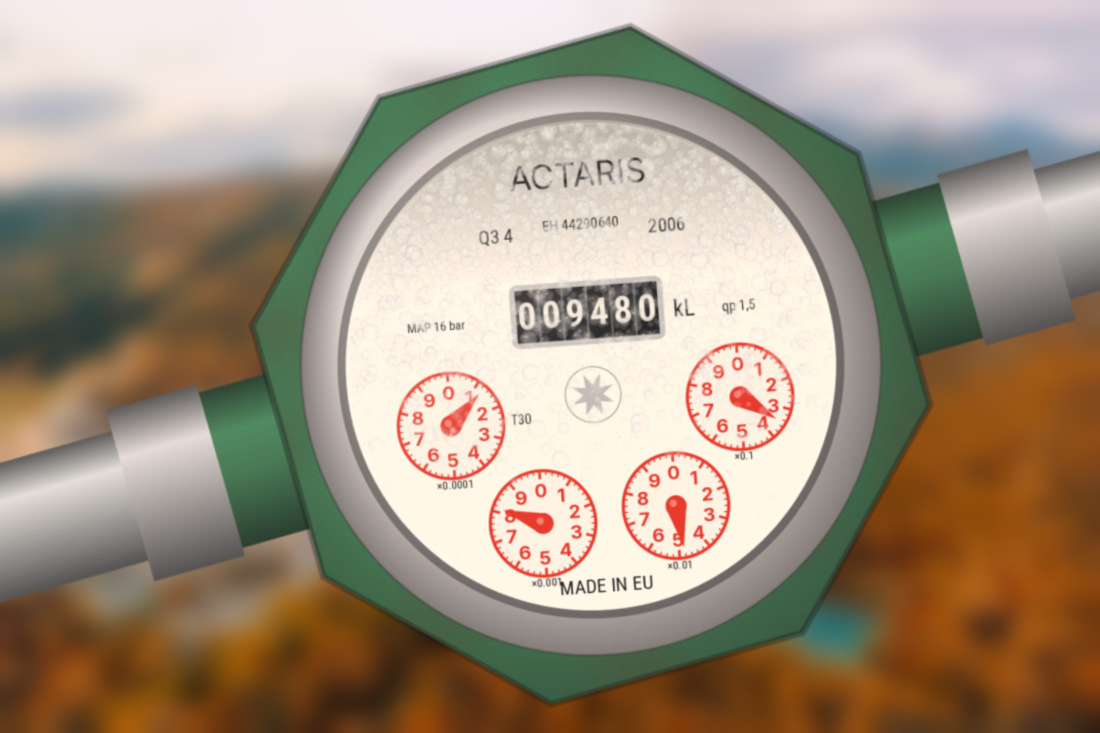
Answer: 9480.3481 kL
